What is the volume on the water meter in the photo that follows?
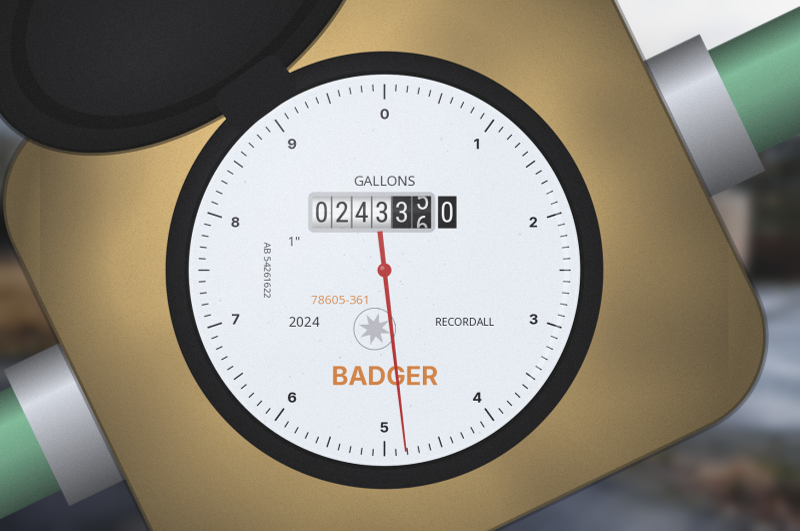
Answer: 243354.8 gal
